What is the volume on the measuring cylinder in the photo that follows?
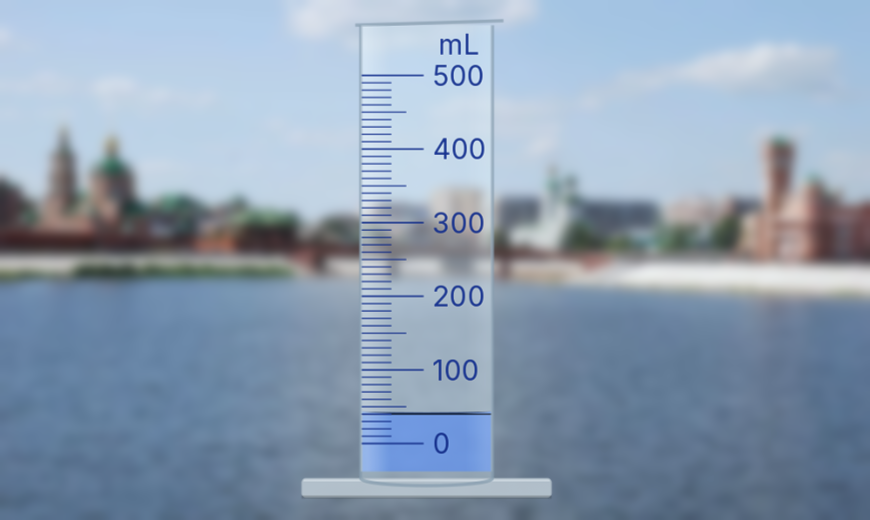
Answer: 40 mL
